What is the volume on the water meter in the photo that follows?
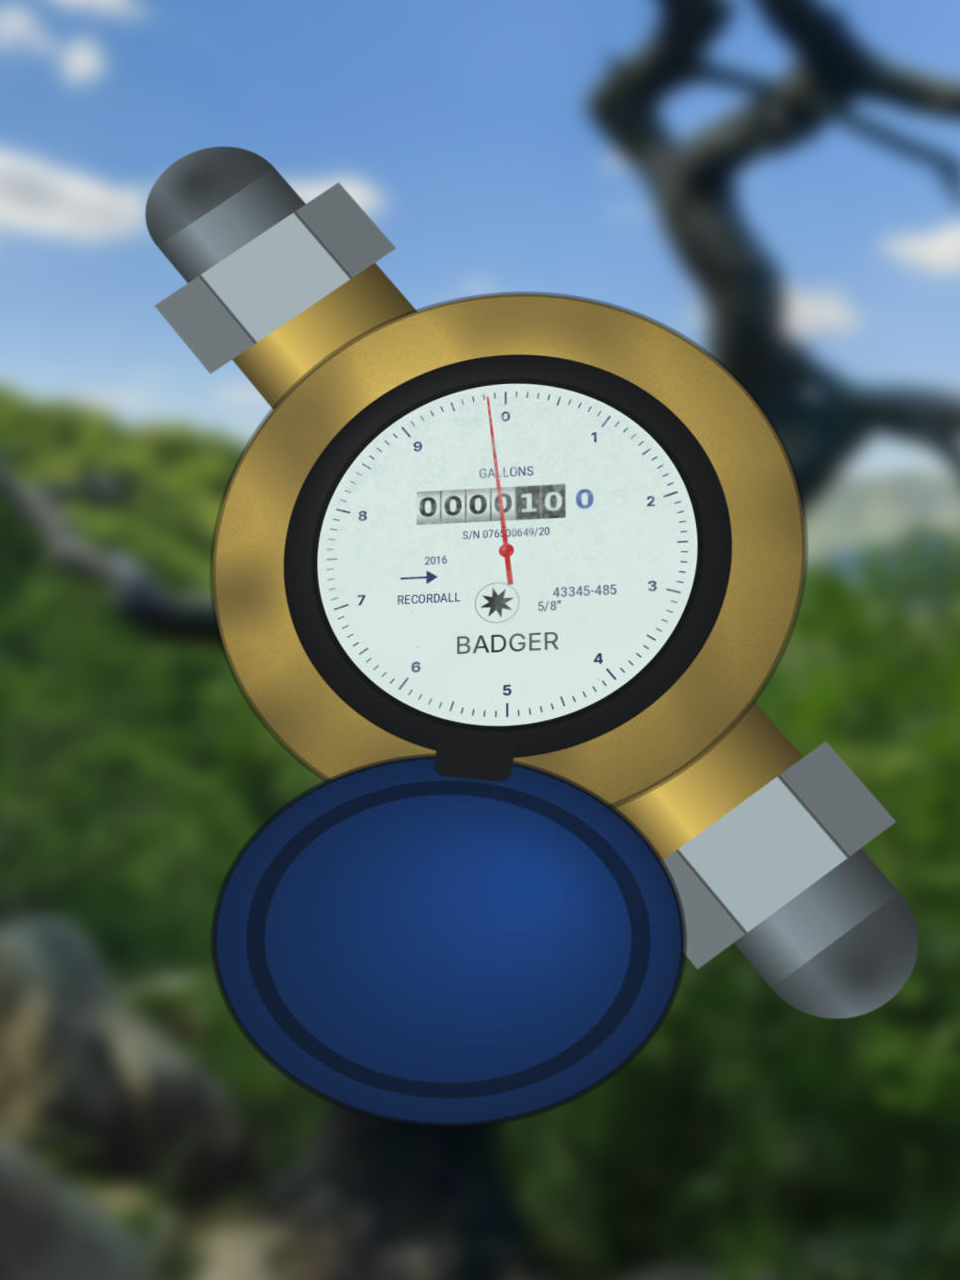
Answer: 99.8 gal
